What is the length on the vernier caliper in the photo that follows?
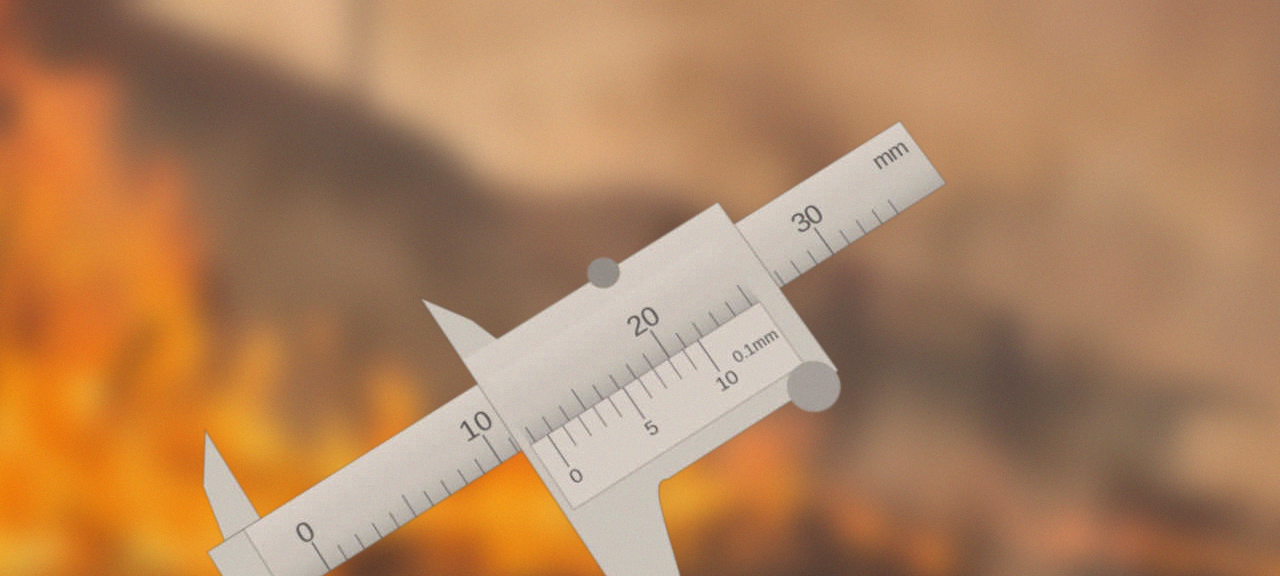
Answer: 12.7 mm
